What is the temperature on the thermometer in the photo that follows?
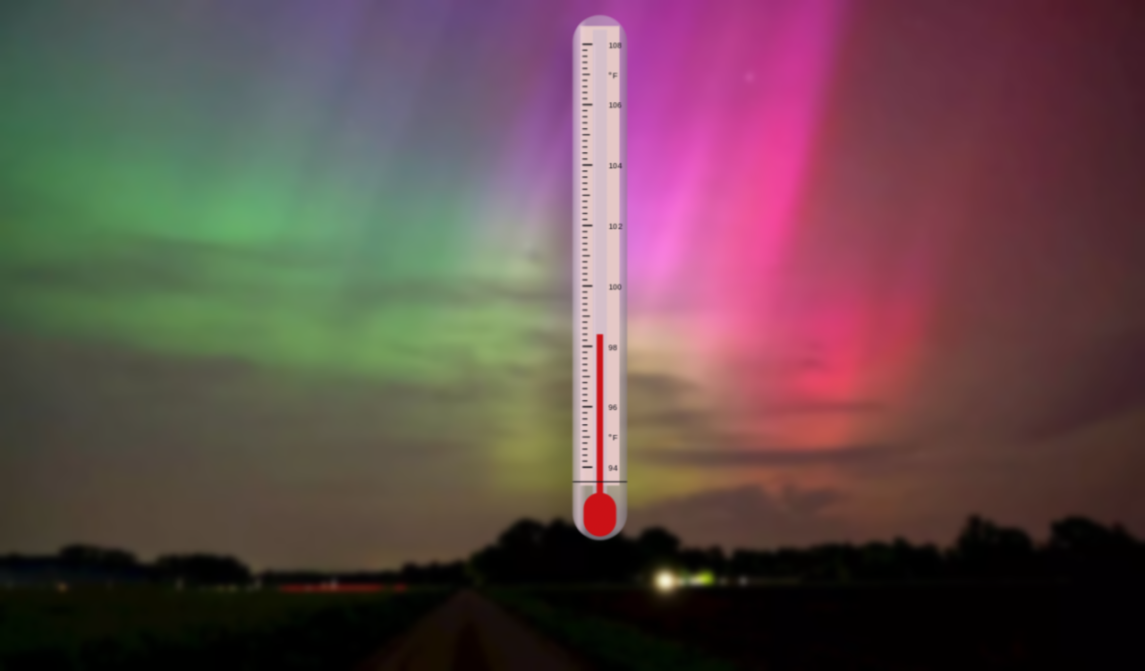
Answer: 98.4 °F
